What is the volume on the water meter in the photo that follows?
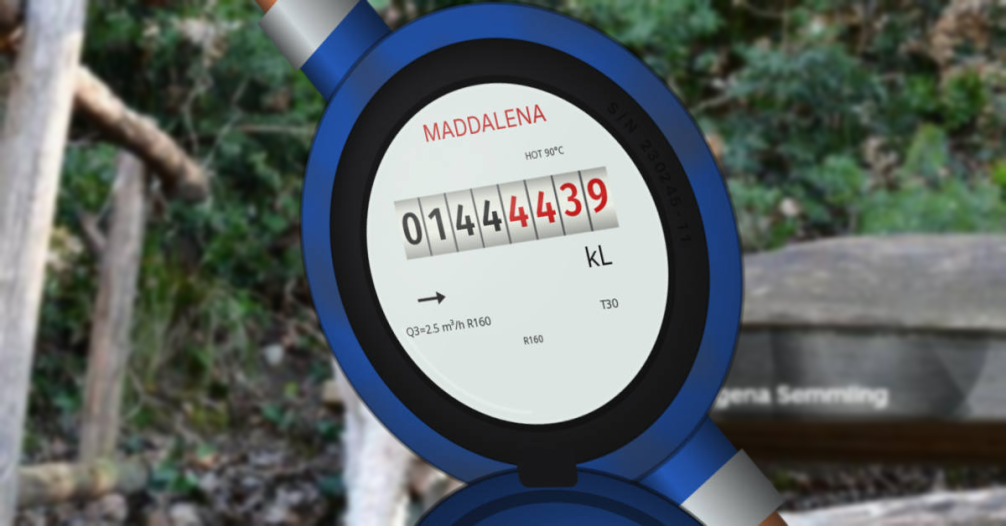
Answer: 144.4439 kL
